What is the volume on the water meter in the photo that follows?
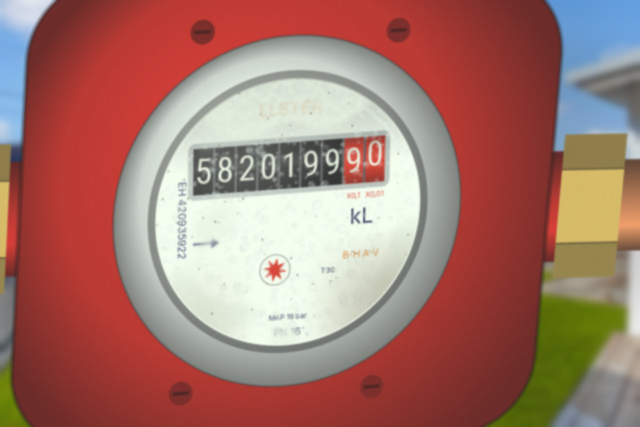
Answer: 5820199.90 kL
